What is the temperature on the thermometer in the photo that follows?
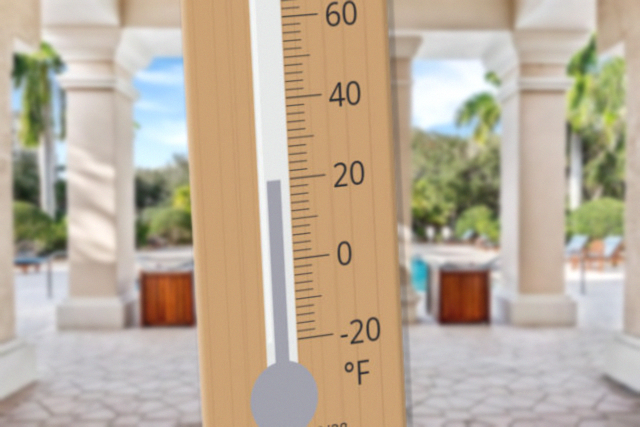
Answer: 20 °F
